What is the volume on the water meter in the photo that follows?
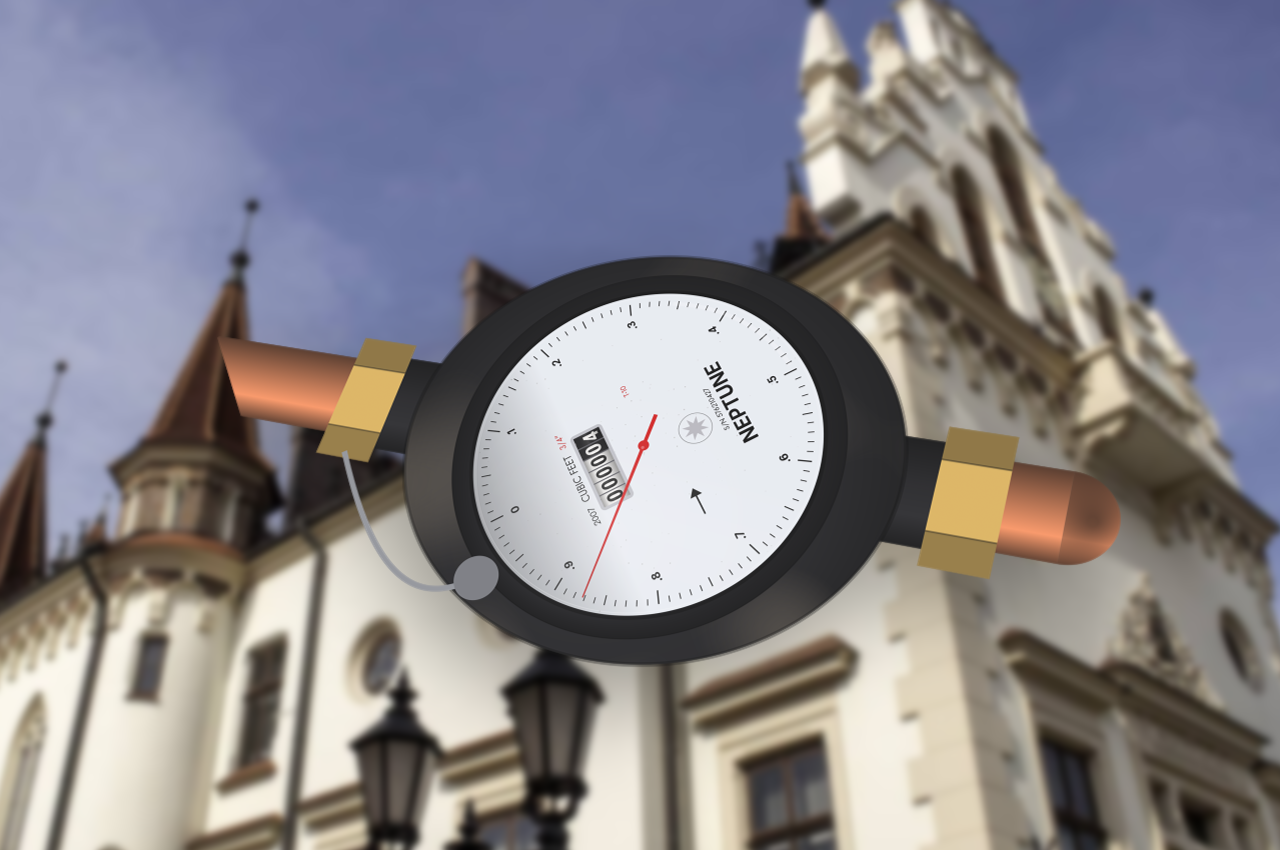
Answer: 3.87 ft³
